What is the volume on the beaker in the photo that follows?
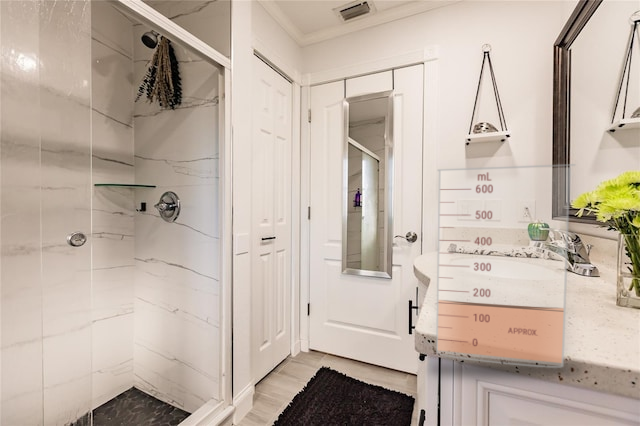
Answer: 150 mL
